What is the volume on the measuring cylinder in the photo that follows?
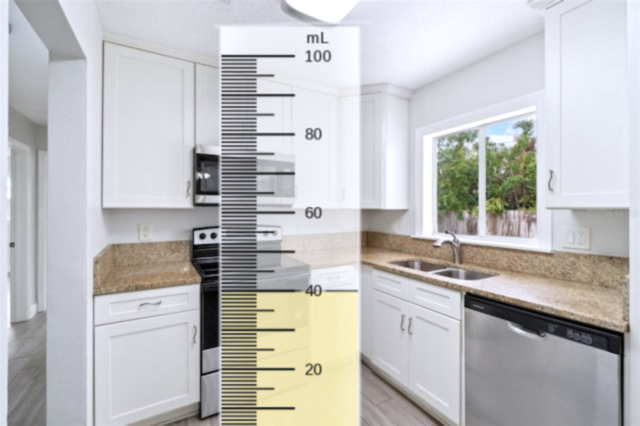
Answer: 40 mL
